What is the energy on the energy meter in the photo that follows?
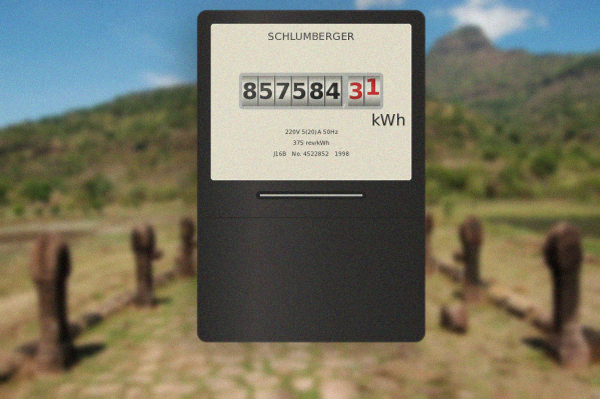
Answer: 857584.31 kWh
